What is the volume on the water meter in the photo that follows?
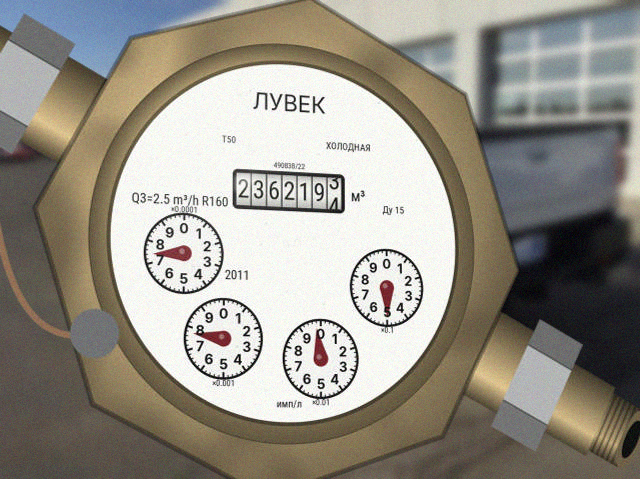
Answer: 2362193.4977 m³
